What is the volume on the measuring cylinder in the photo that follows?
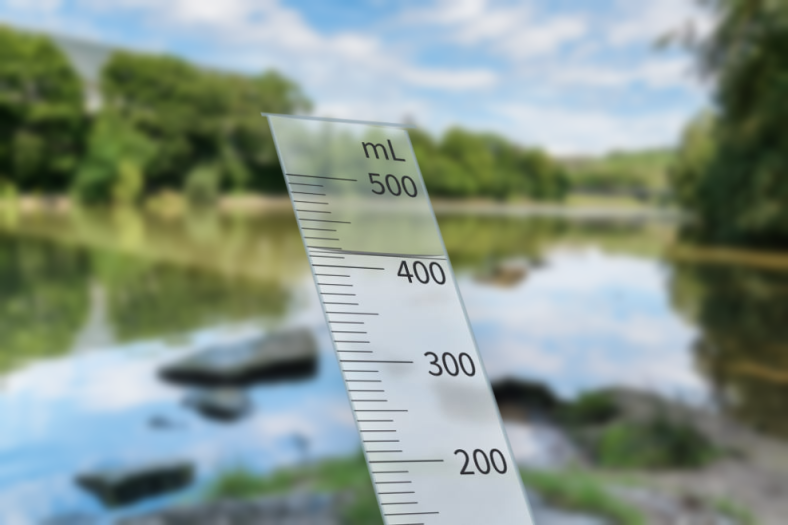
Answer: 415 mL
